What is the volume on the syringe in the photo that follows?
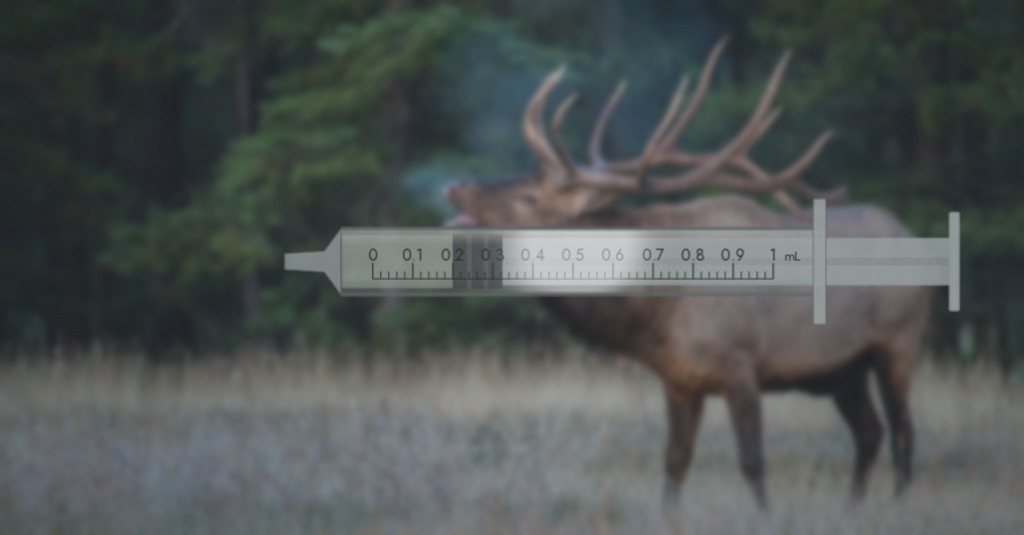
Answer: 0.2 mL
